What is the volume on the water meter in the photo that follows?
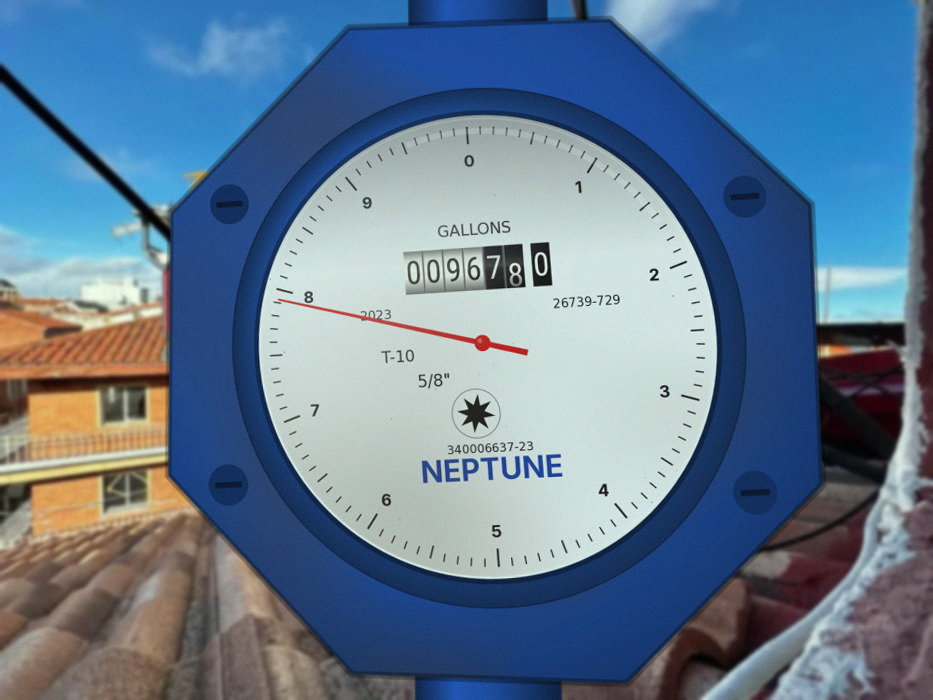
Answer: 96777.9 gal
